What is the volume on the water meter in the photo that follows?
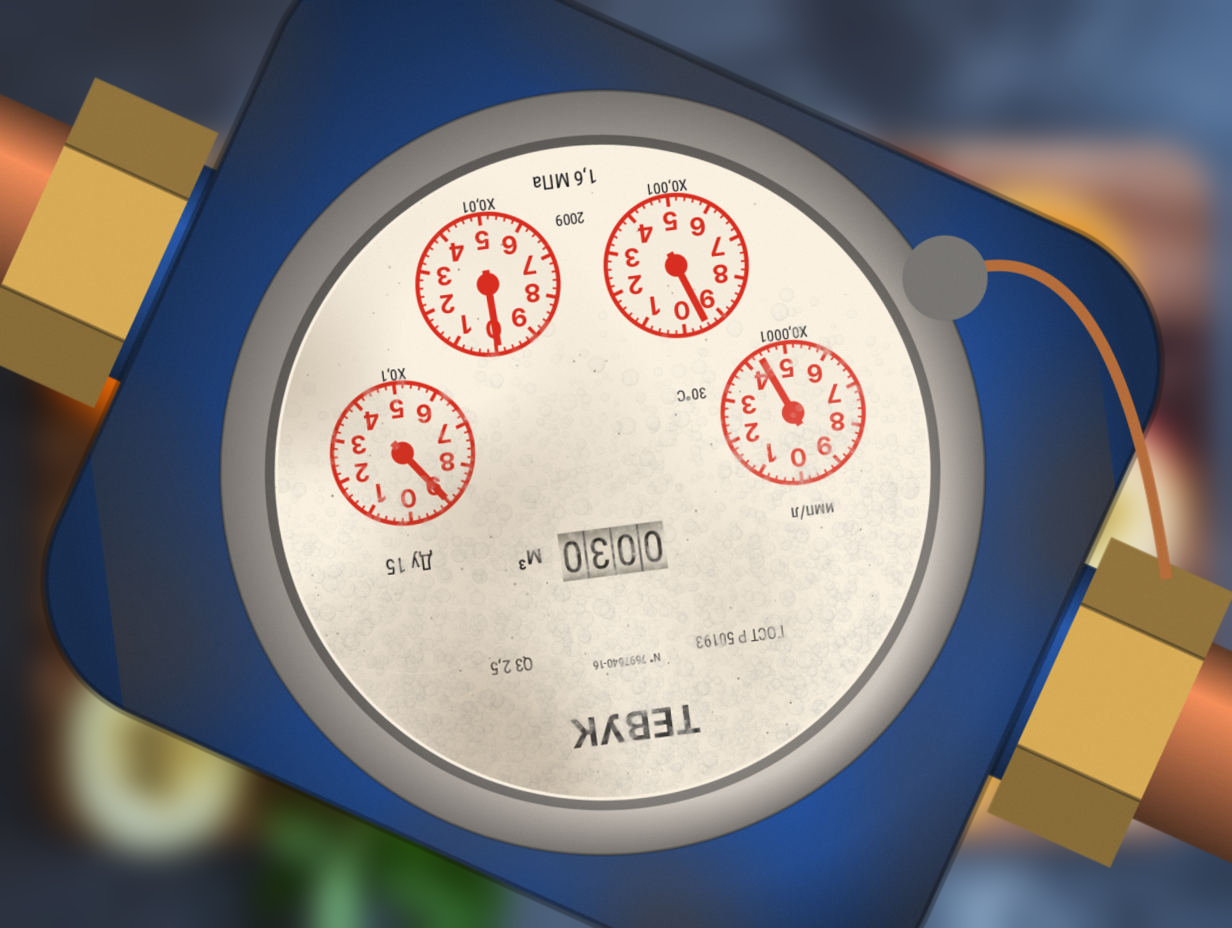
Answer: 30.8994 m³
